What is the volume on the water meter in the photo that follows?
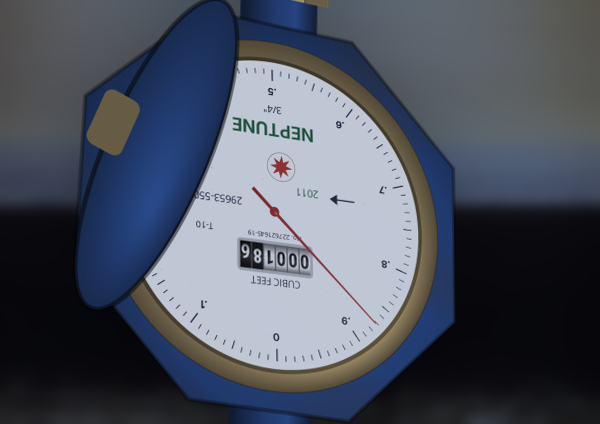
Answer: 185.87 ft³
